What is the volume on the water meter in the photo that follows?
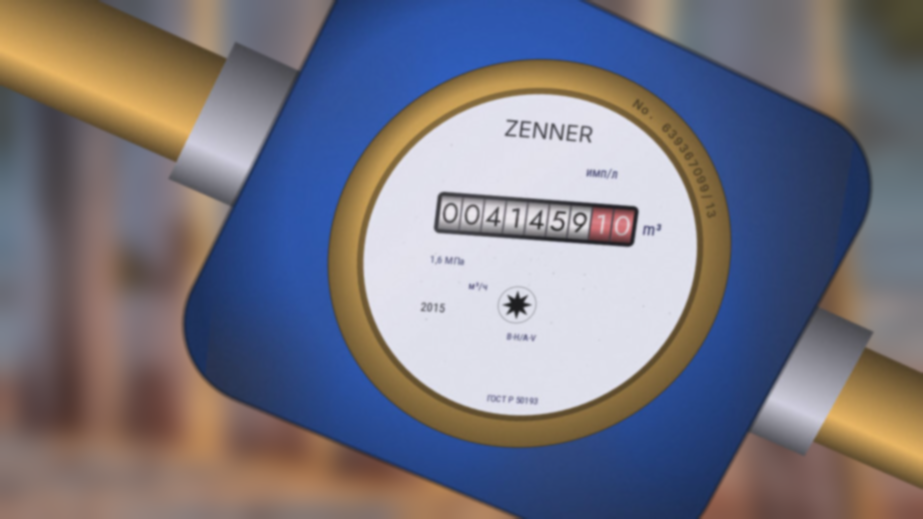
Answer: 41459.10 m³
